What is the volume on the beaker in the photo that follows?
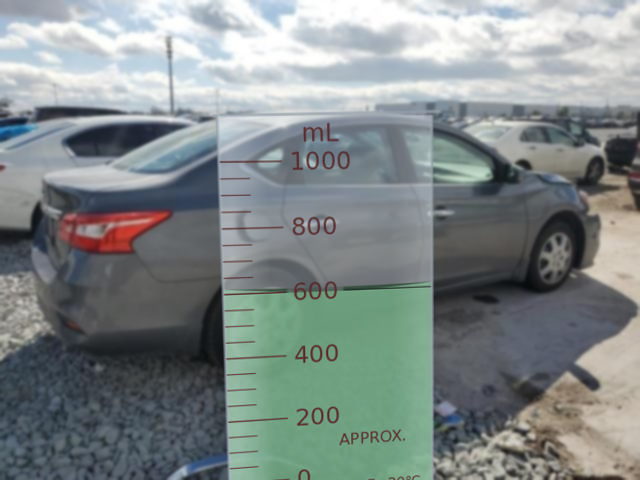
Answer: 600 mL
